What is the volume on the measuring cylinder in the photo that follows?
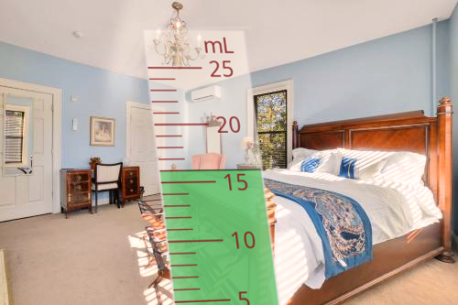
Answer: 16 mL
